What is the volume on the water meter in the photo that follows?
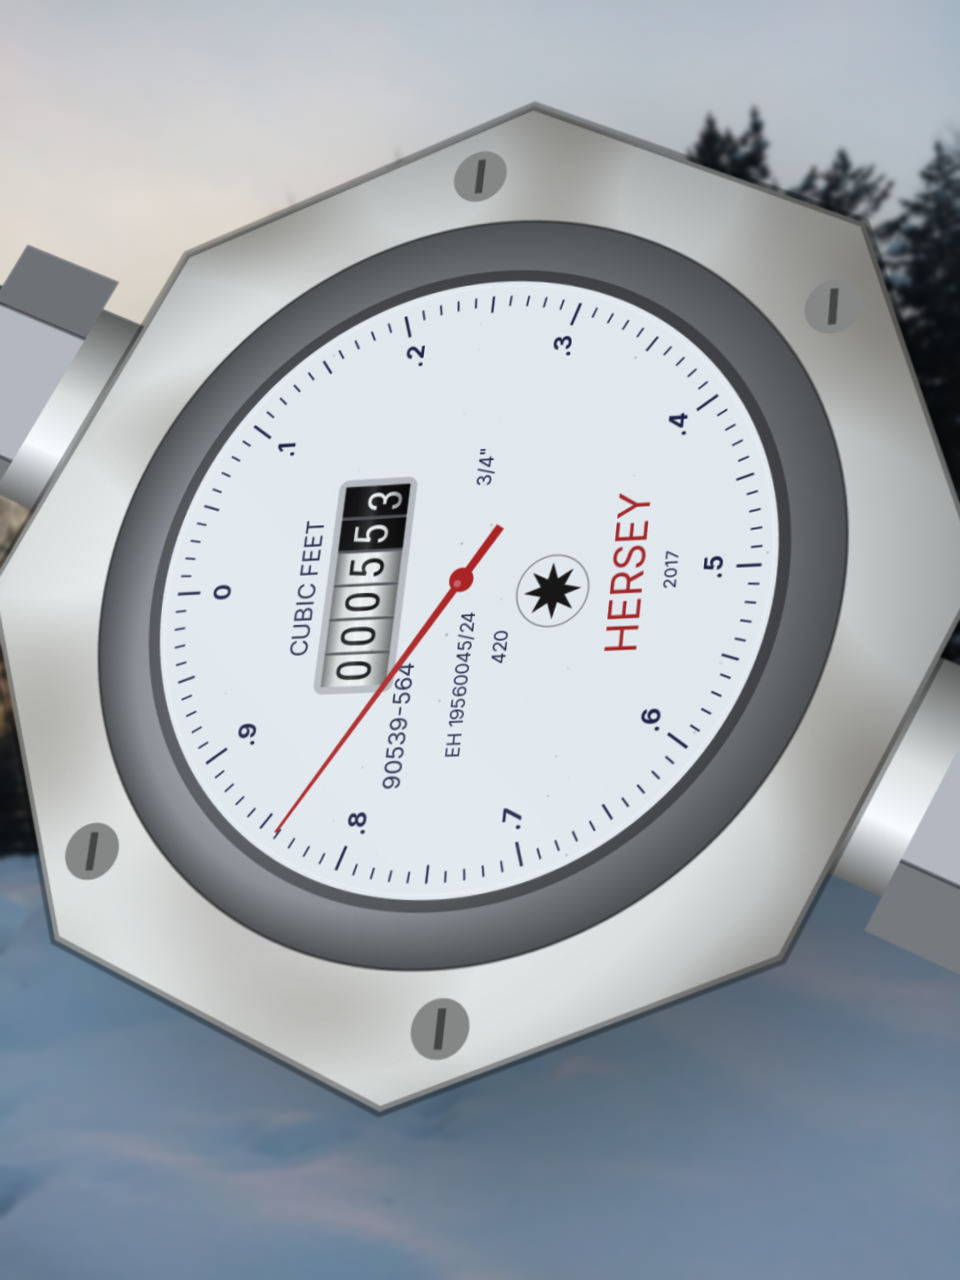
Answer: 552.84 ft³
